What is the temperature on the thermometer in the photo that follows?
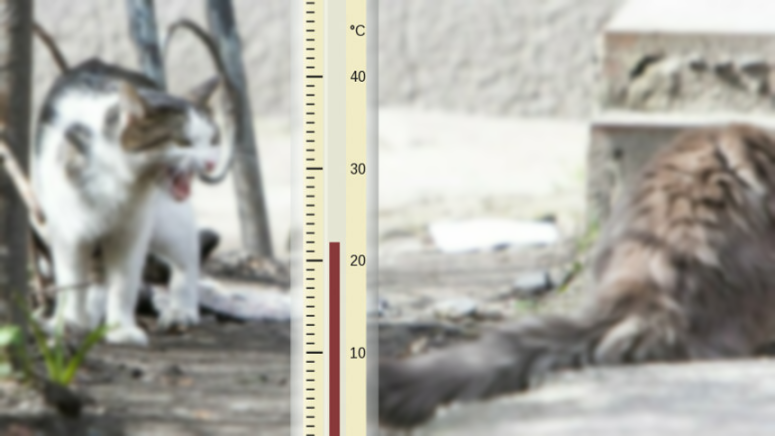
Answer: 22 °C
